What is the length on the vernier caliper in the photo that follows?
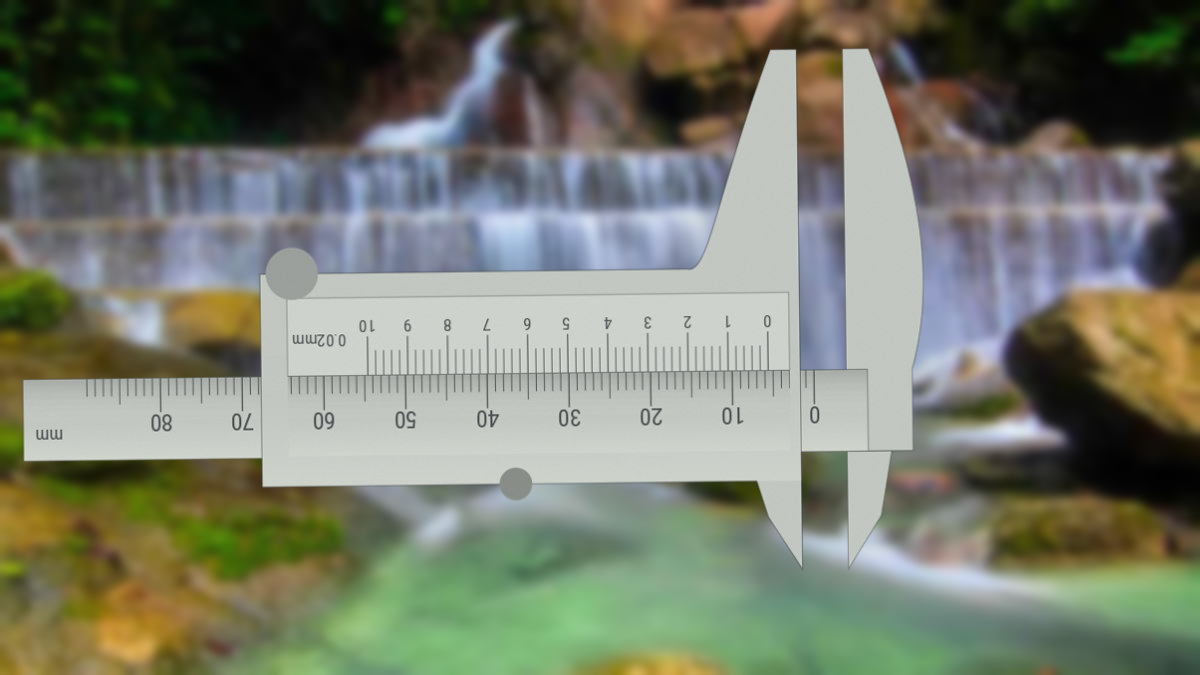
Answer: 5.6 mm
